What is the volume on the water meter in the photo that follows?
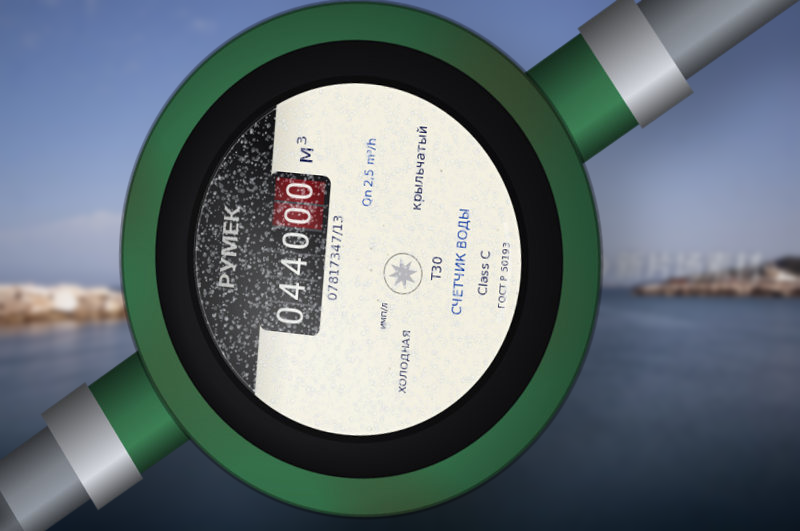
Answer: 440.00 m³
